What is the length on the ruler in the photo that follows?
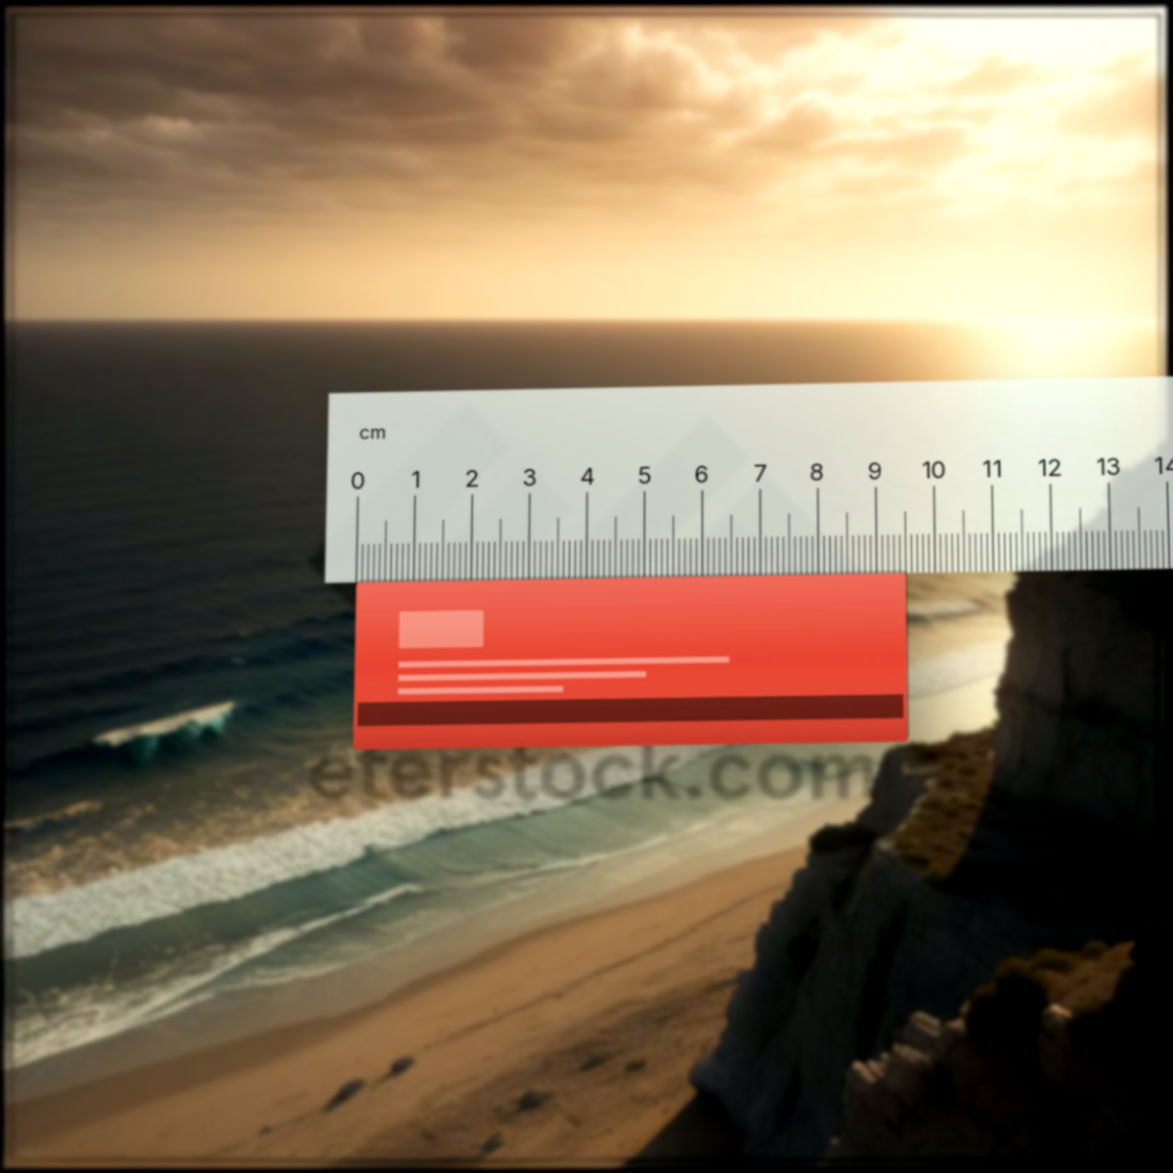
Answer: 9.5 cm
